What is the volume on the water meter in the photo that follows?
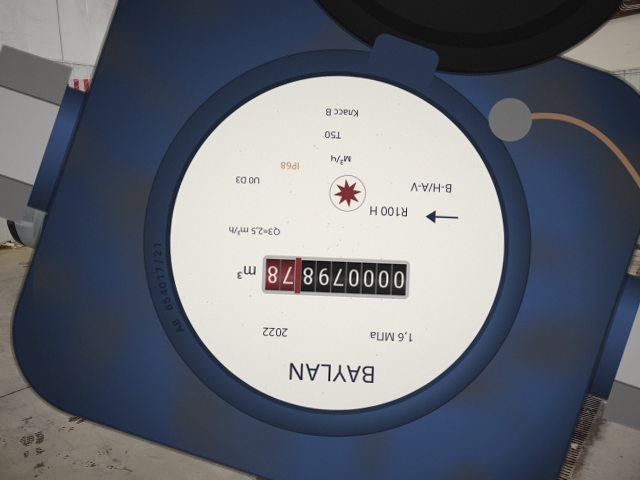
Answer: 798.78 m³
